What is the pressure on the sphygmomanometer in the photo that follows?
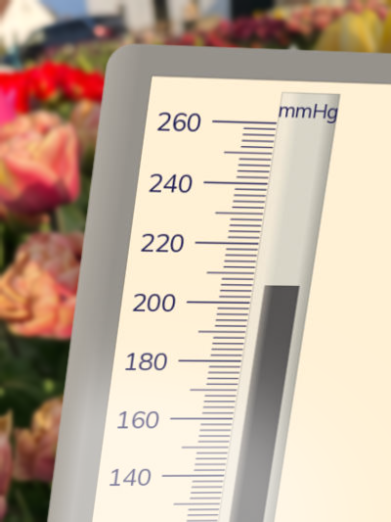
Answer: 206 mmHg
